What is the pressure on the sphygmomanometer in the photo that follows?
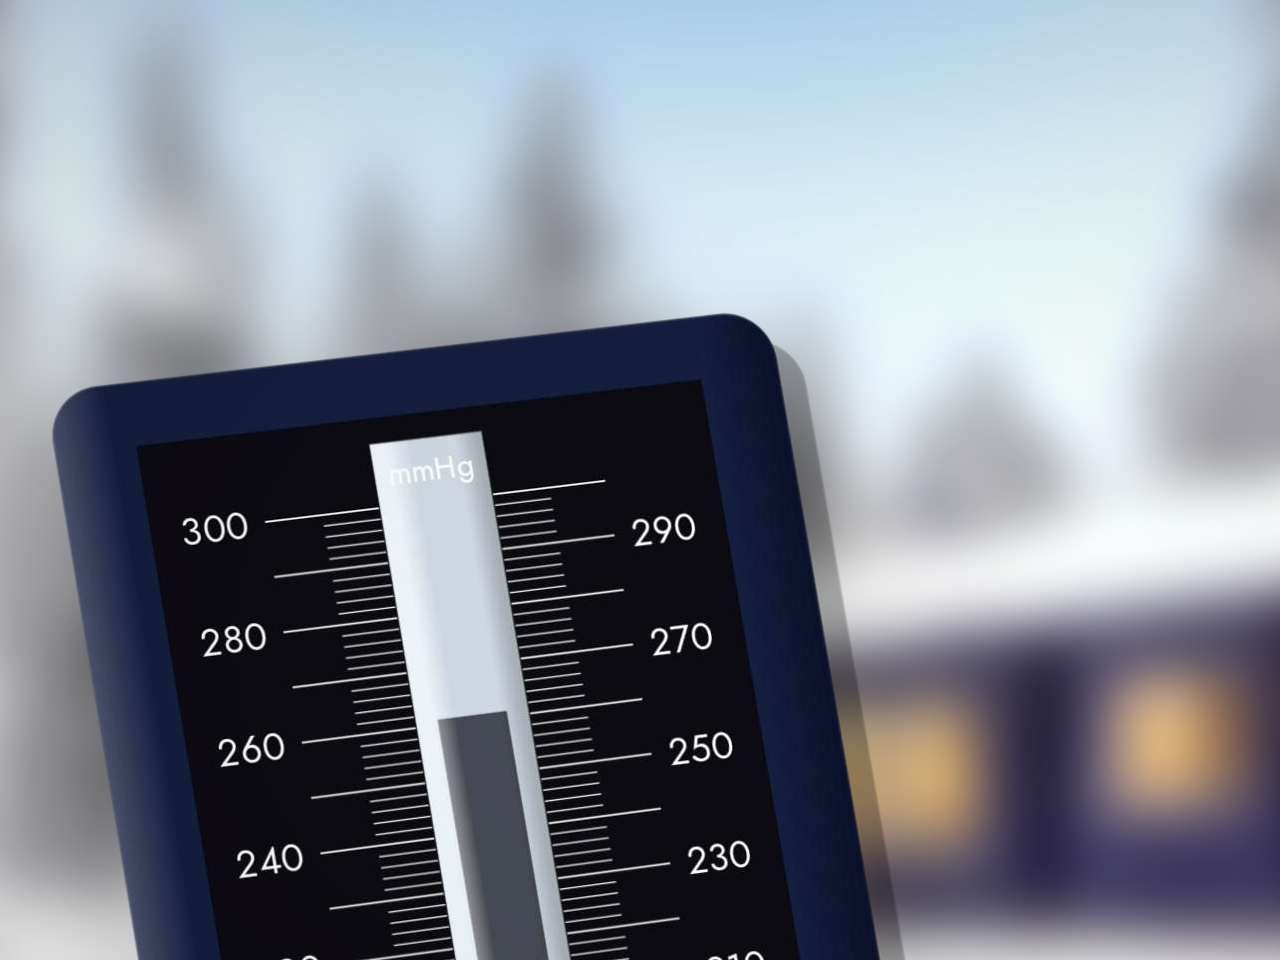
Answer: 261 mmHg
